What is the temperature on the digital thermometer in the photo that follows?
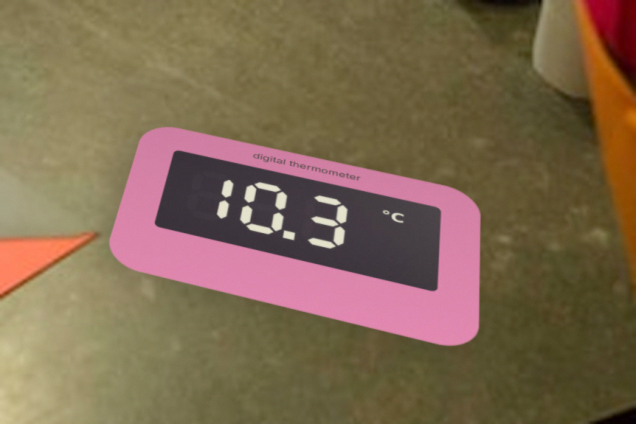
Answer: 10.3 °C
